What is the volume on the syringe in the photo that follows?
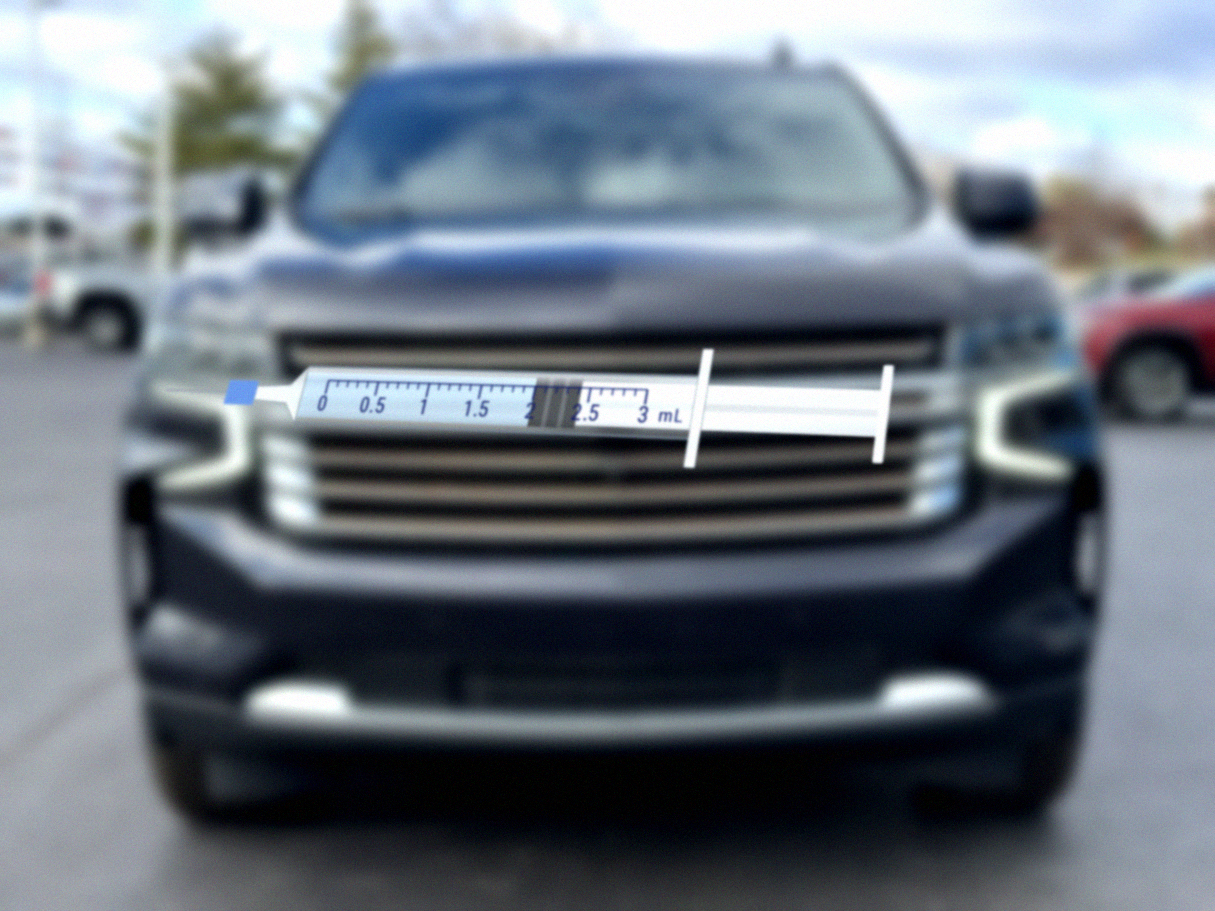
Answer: 2 mL
